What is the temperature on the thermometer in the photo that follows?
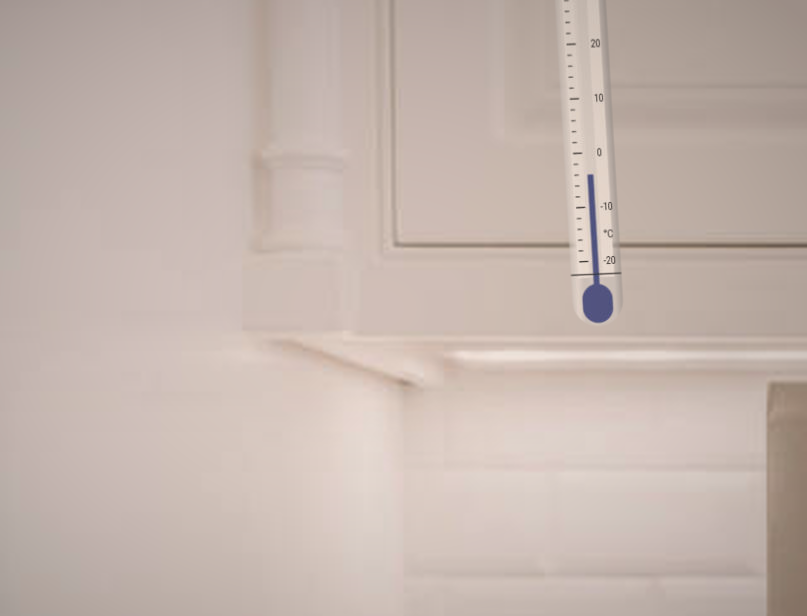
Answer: -4 °C
